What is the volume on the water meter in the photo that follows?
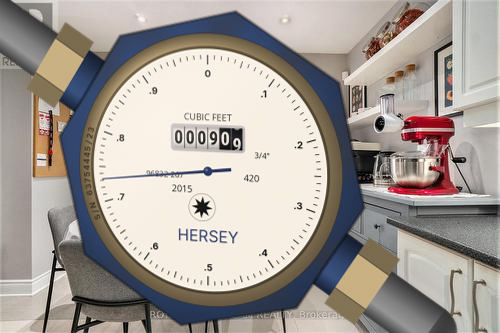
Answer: 908.73 ft³
